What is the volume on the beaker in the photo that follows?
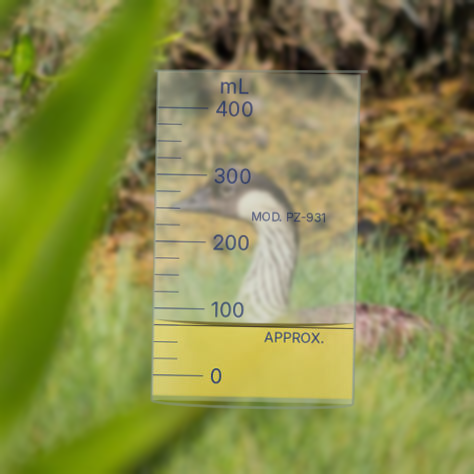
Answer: 75 mL
